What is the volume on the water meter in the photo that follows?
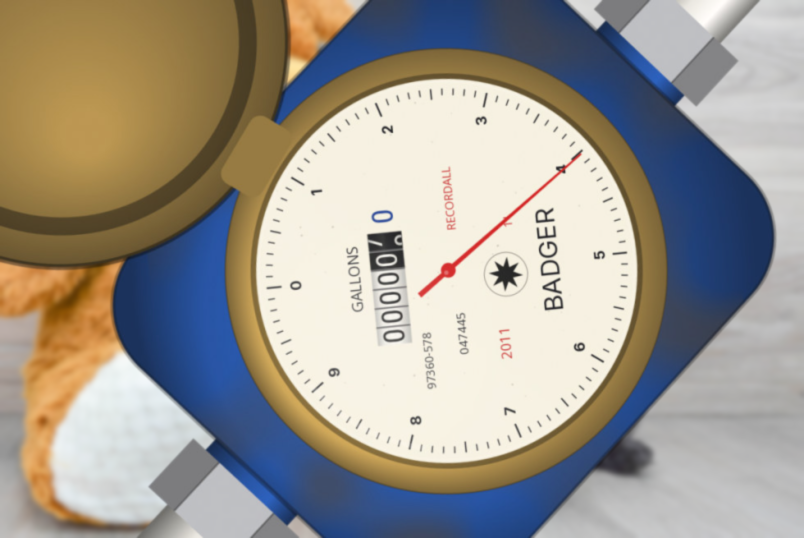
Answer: 74.0 gal
